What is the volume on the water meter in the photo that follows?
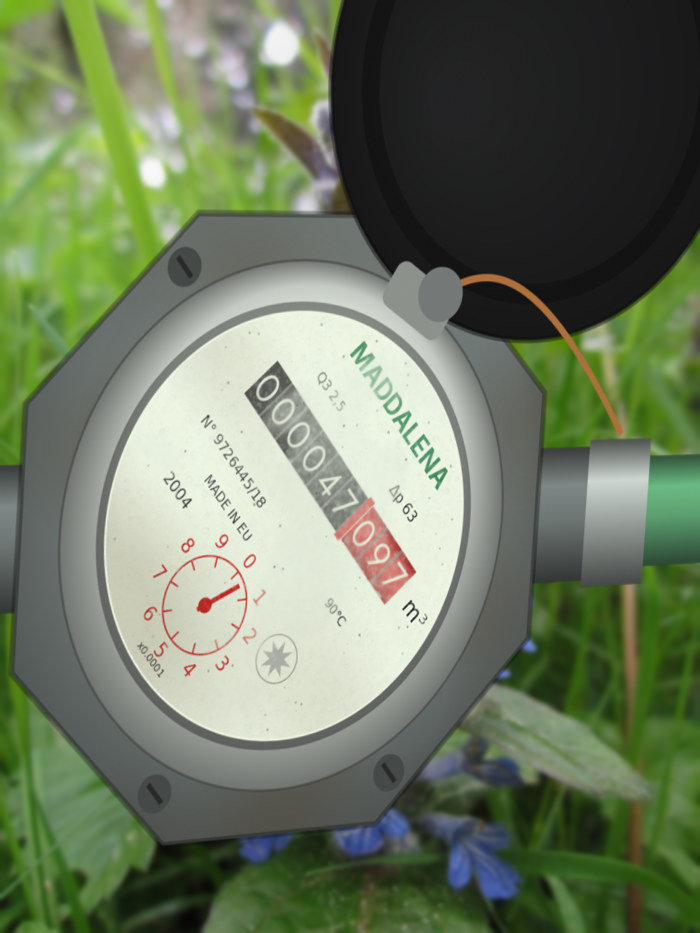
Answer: 47.0970 m³
